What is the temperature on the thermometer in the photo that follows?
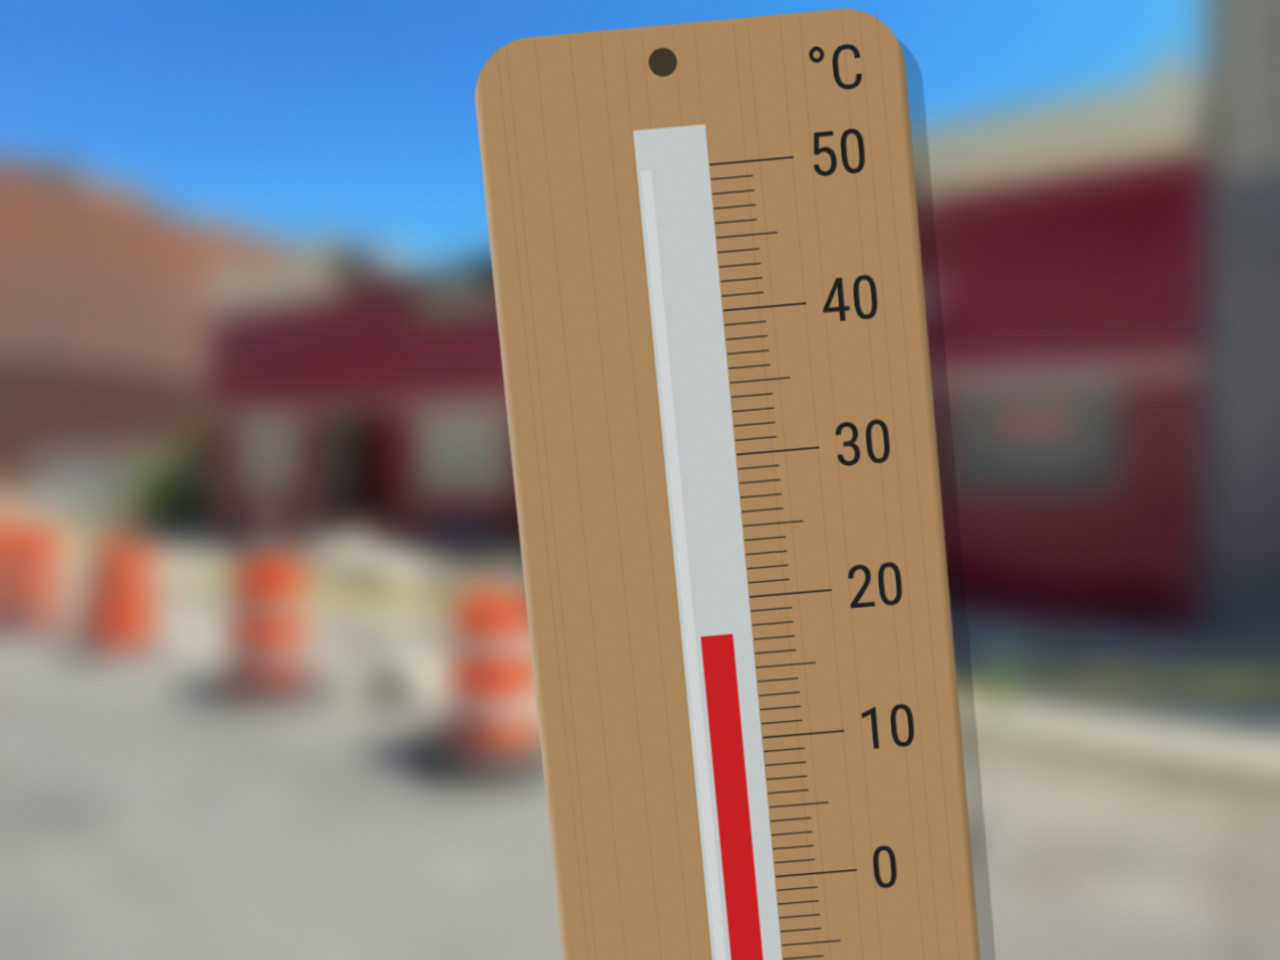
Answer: 17.5 °C
